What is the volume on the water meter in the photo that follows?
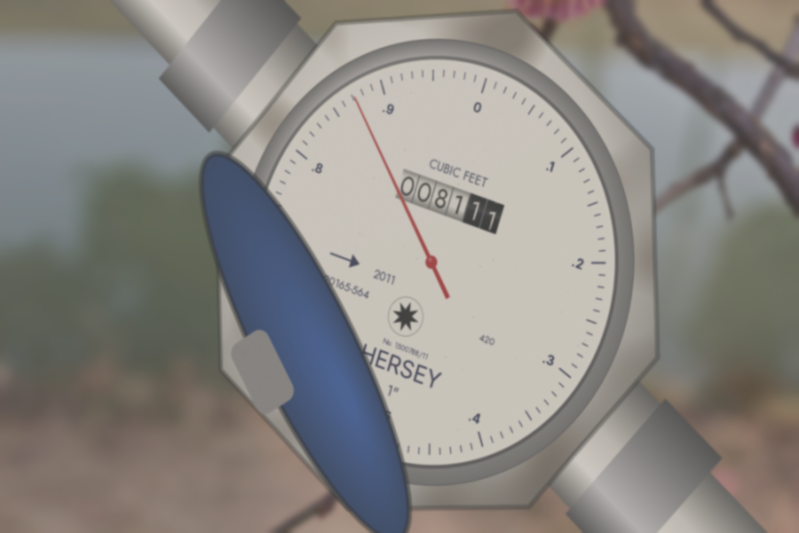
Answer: 8110.87 ft³
